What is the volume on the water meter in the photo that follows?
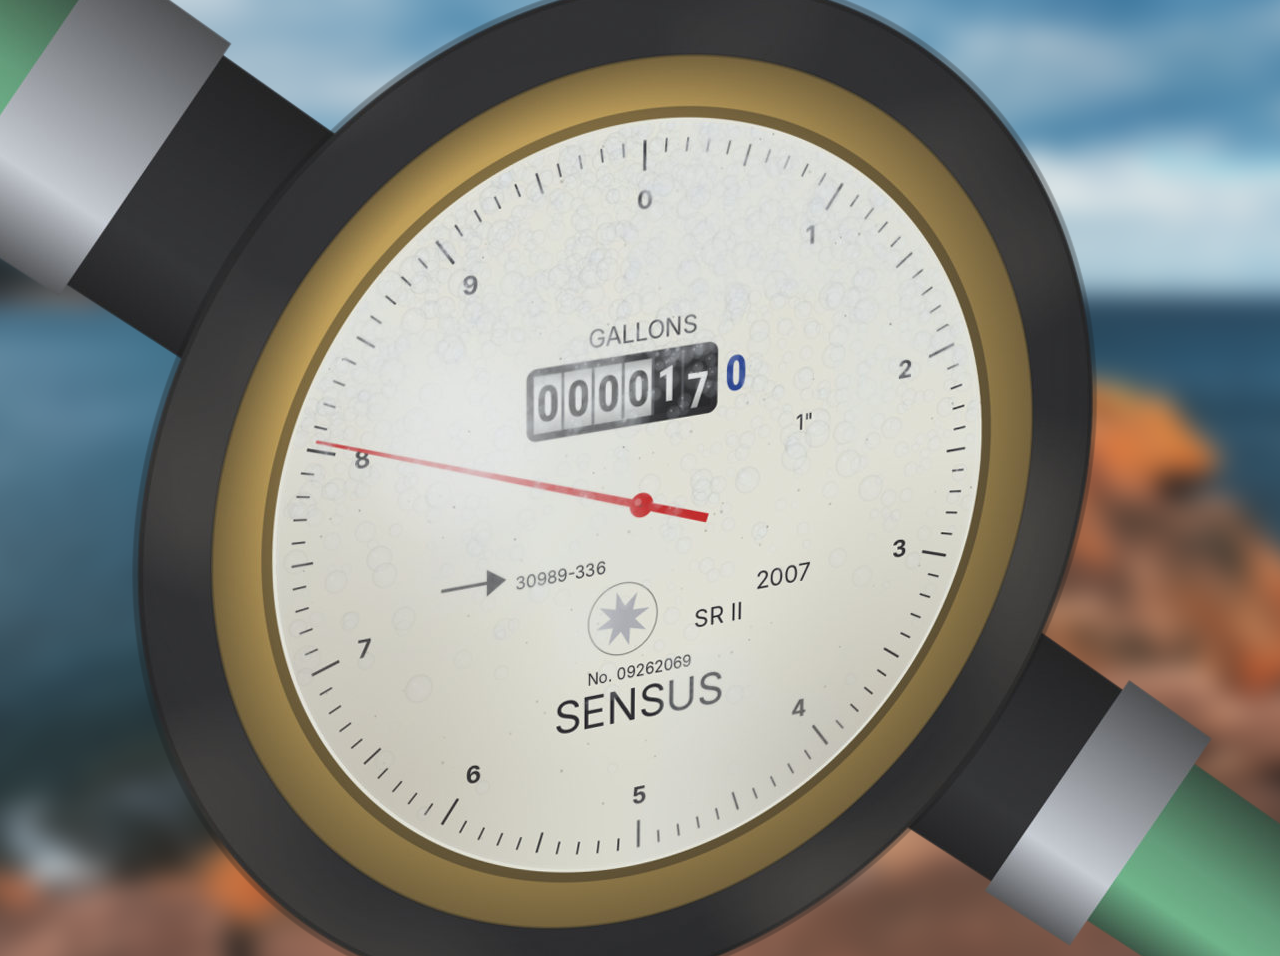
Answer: 168.0 gal
